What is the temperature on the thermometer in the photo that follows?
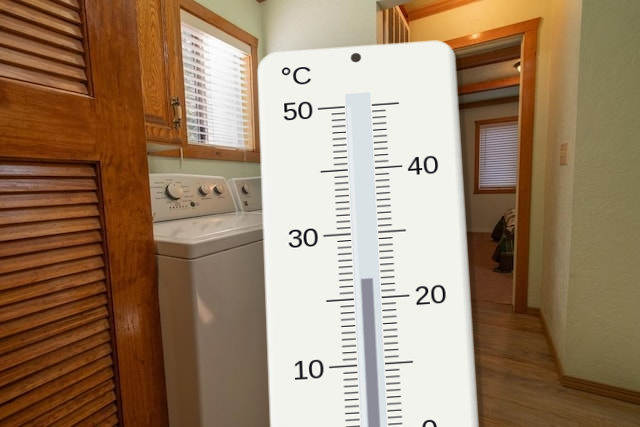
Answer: 23 °C
